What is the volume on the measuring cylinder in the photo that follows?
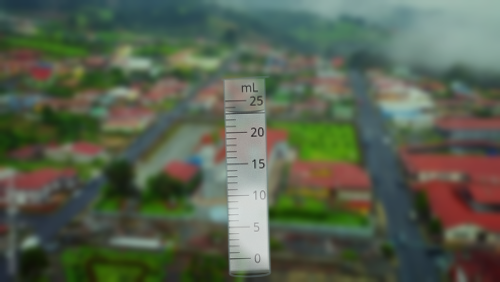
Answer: 23 mL
